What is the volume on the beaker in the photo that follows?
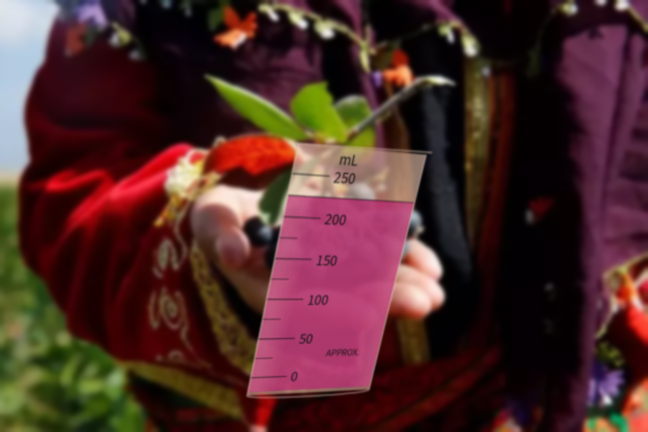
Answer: 225 mL
